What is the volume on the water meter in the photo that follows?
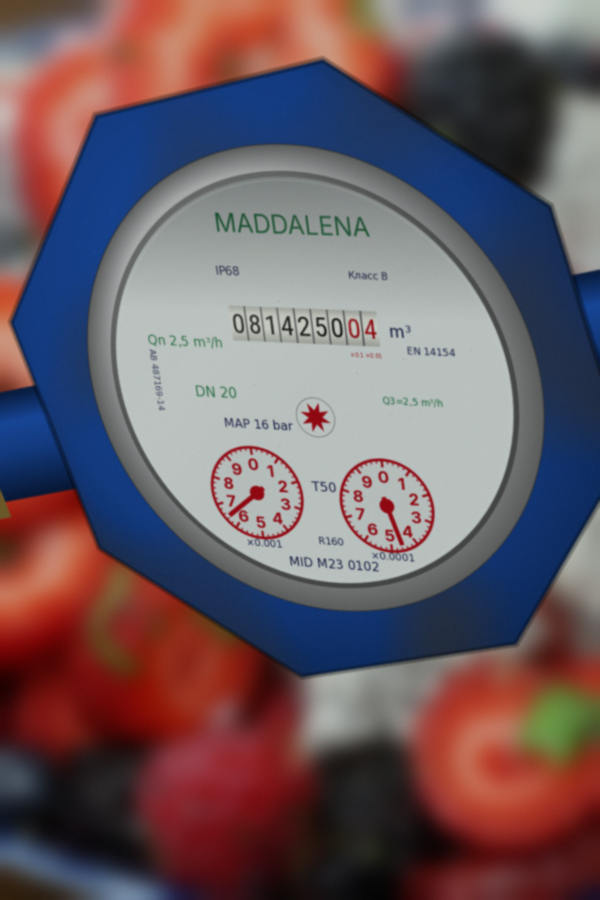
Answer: 814250.0464 m³
